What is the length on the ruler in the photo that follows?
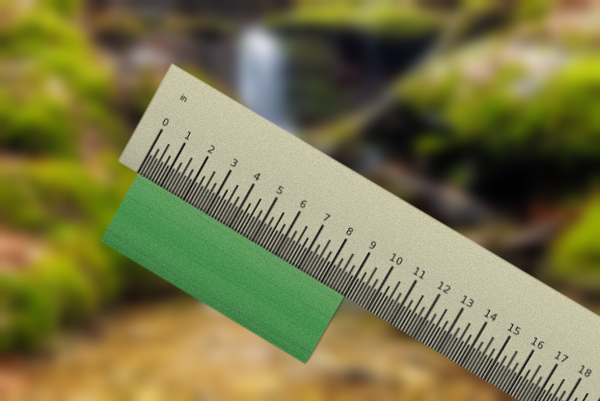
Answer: 9 in
